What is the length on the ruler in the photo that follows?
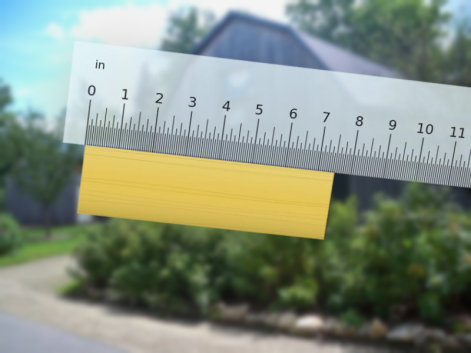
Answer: 7.5 in
